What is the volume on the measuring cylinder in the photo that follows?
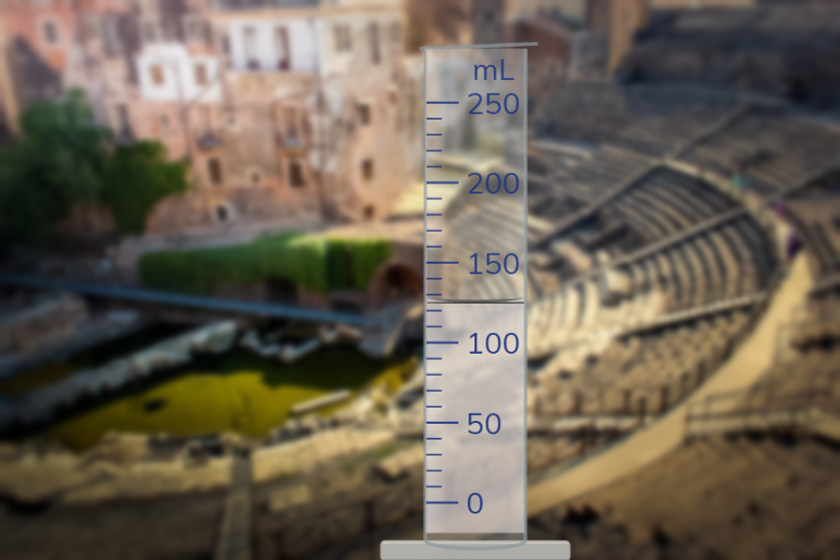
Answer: 125 mL
